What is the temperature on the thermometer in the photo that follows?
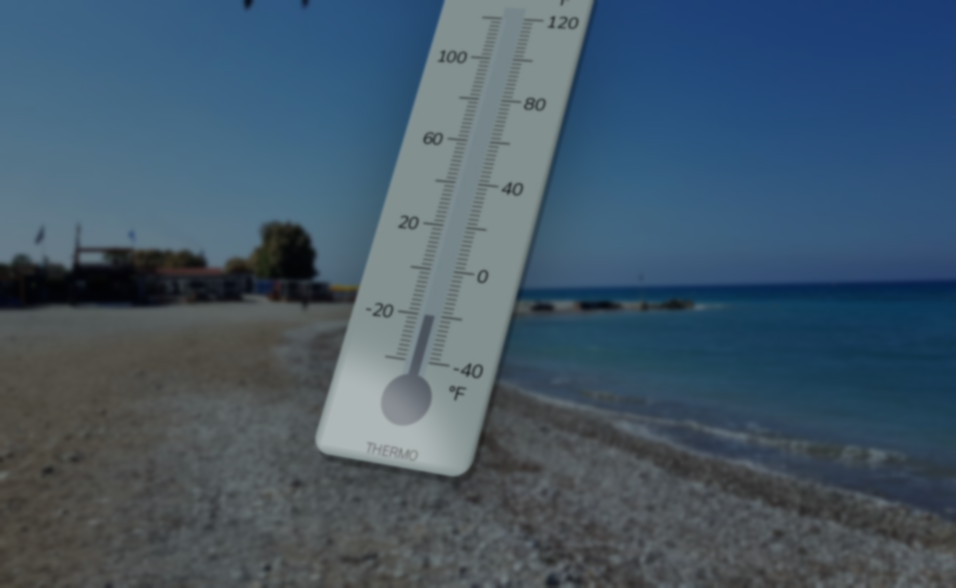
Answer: -20 °F
